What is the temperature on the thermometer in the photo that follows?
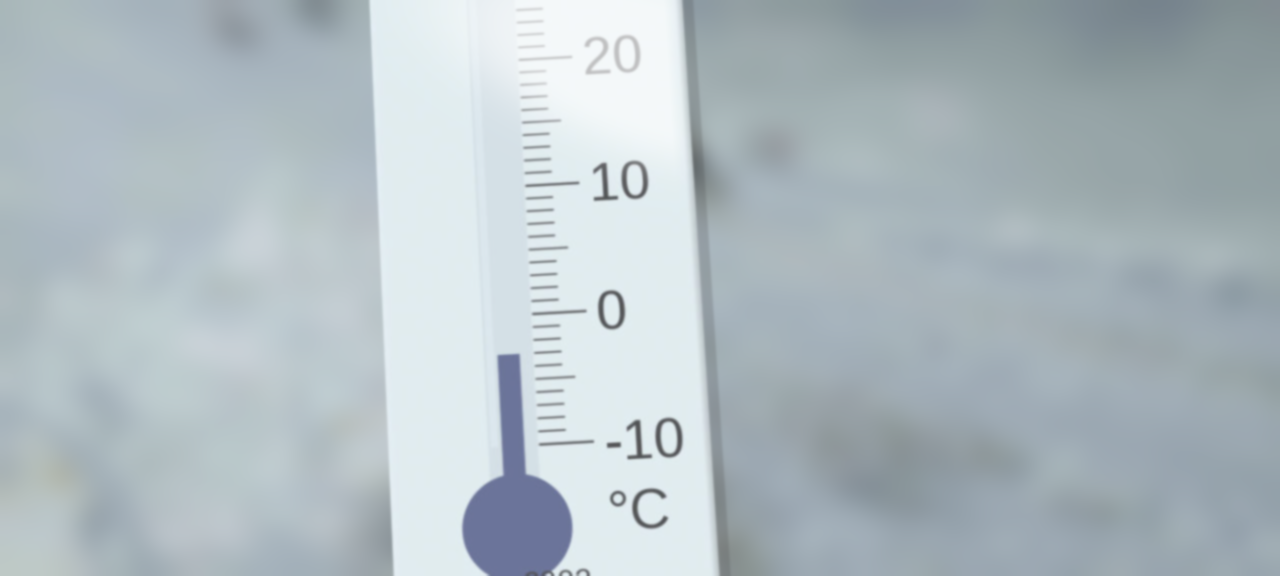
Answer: -3 °C
